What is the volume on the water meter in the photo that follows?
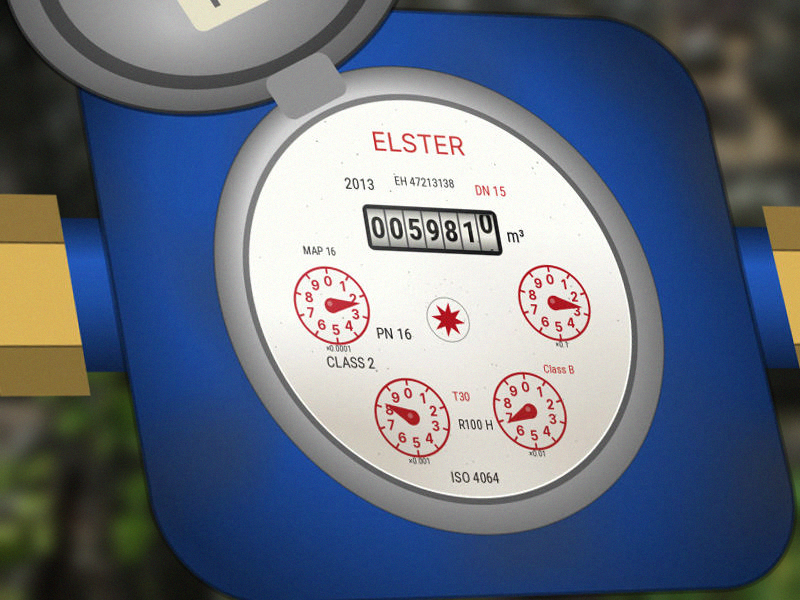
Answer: 59810.2682 m³
